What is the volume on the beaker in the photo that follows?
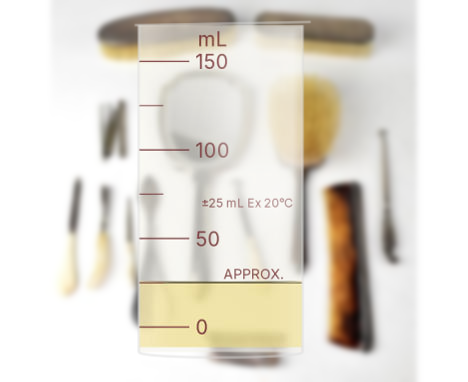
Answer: 25 mL
